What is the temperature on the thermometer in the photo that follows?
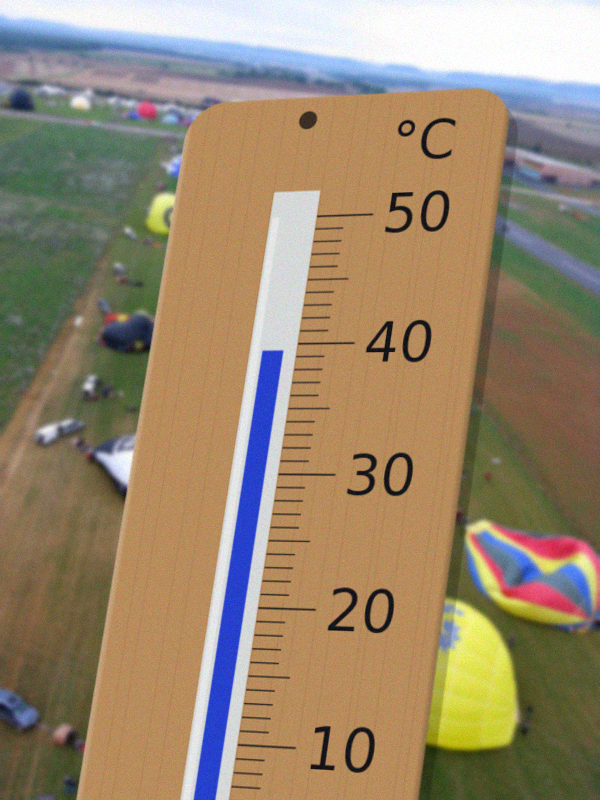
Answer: 39.5 °C
